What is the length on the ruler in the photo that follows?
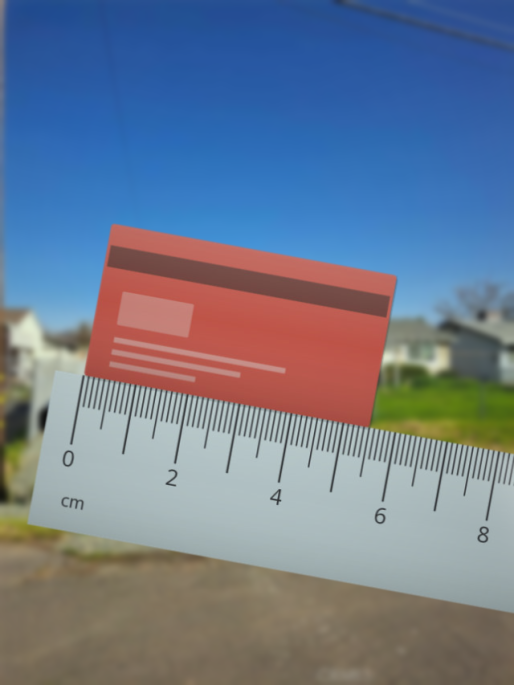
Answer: 5.5 cm
